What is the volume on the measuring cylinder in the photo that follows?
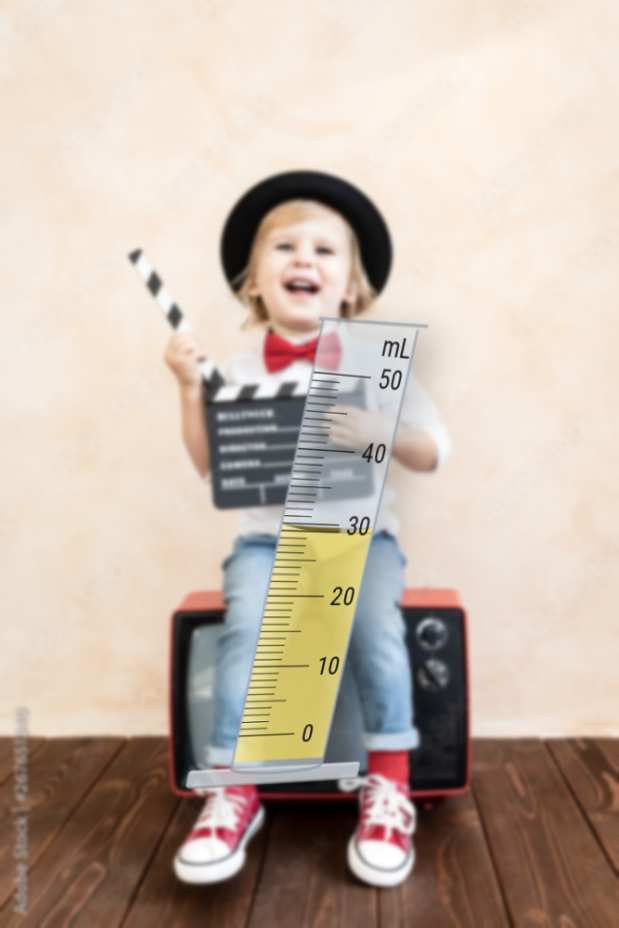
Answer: 29 mL
